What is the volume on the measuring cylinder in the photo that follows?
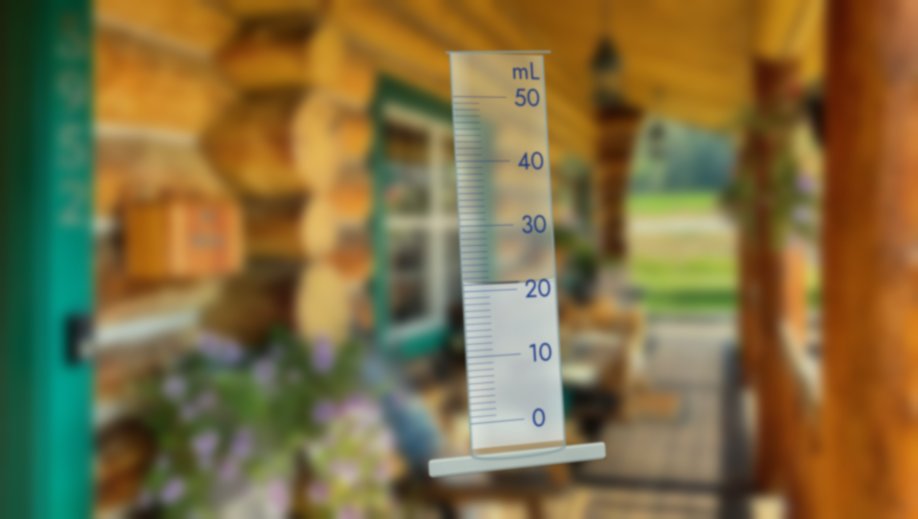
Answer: 21 mL
